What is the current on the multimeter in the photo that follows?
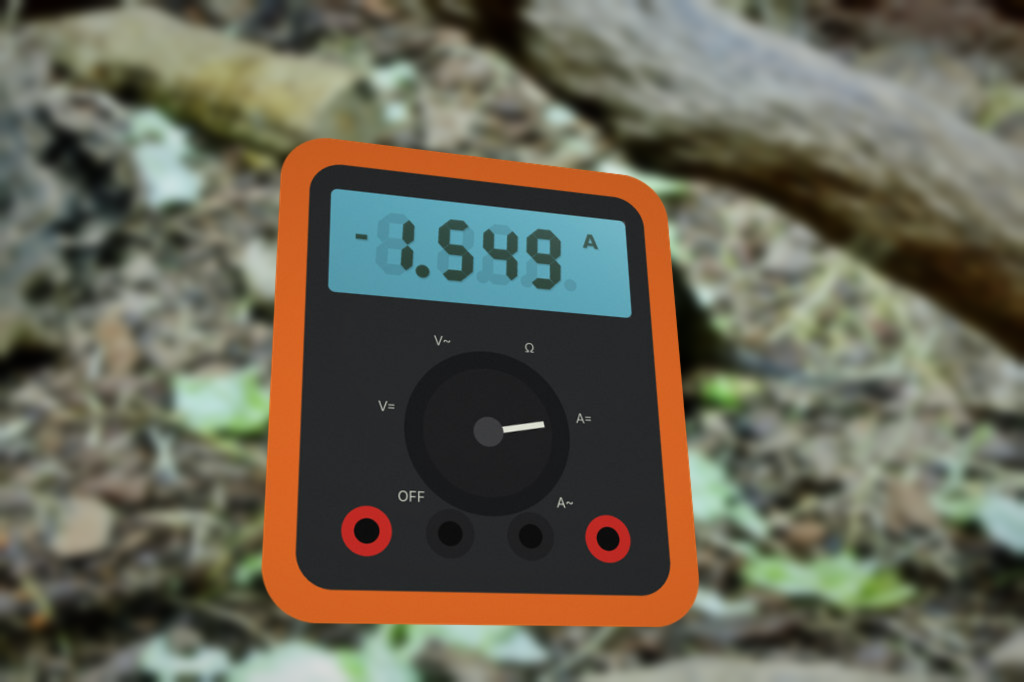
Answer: -1.549 A
